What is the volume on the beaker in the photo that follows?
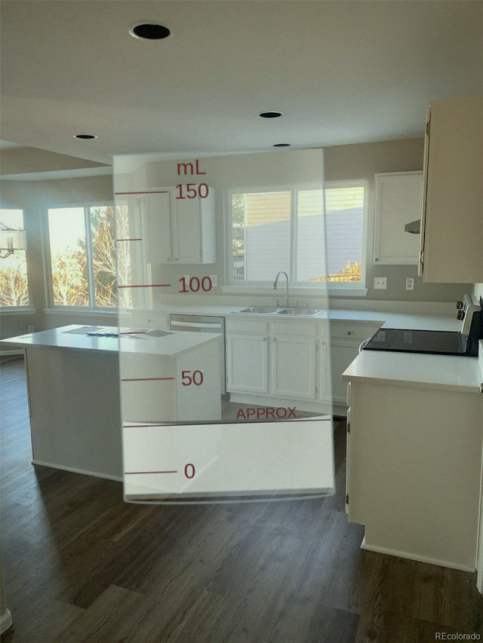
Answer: 25 mL
